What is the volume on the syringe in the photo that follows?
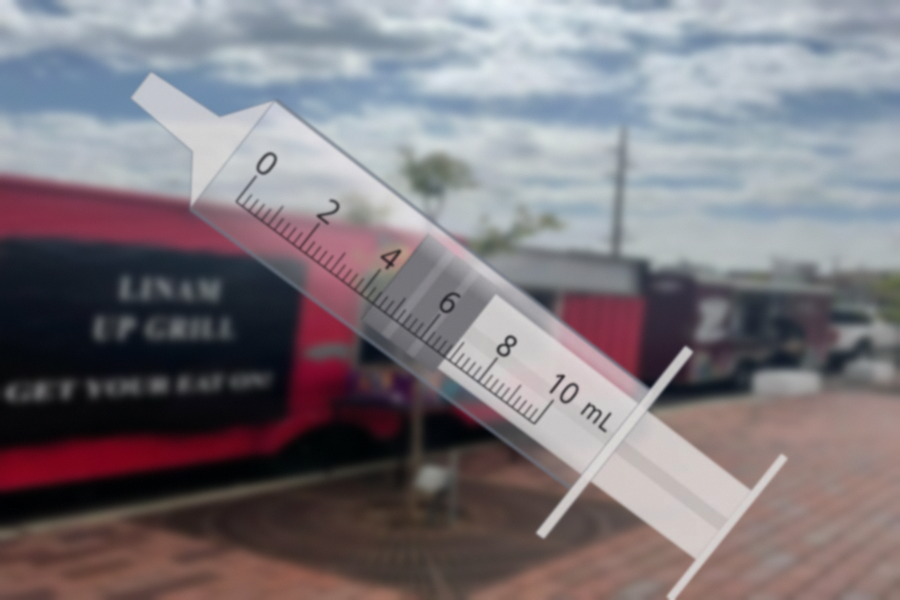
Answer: 4.4 mL
